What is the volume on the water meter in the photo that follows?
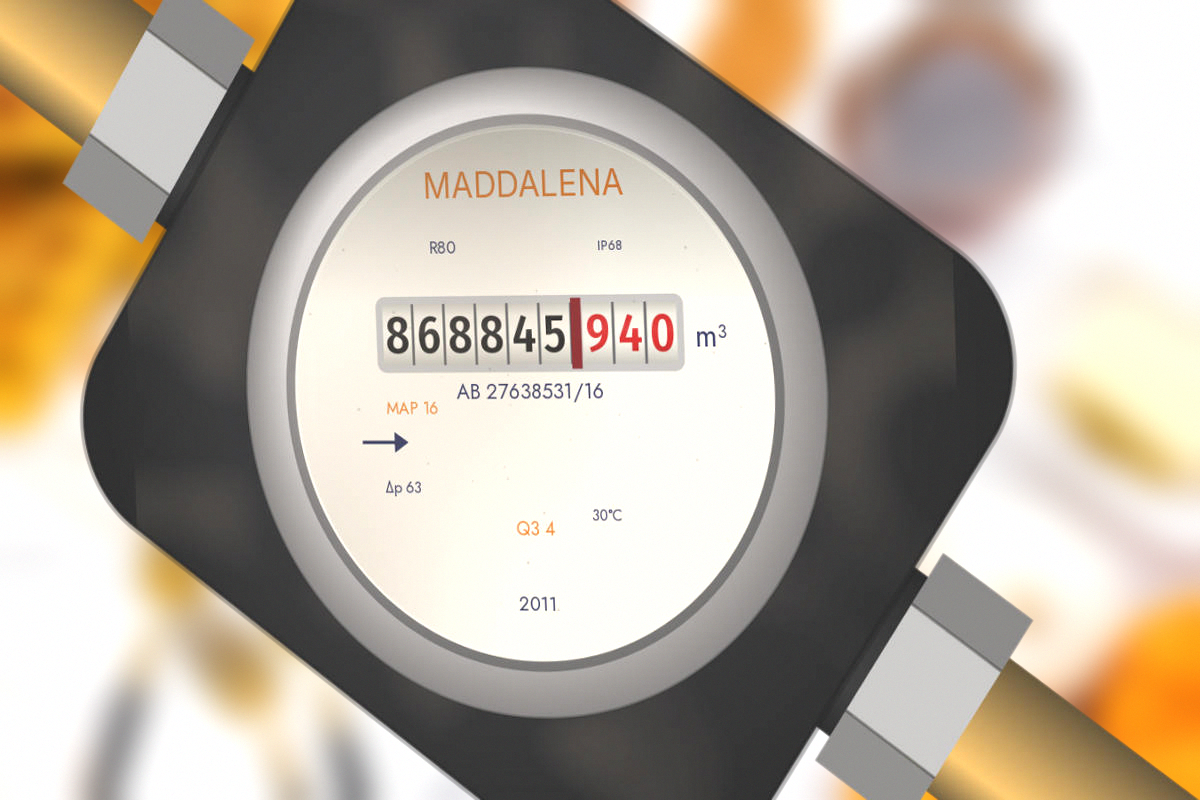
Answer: 868845.940 m³
